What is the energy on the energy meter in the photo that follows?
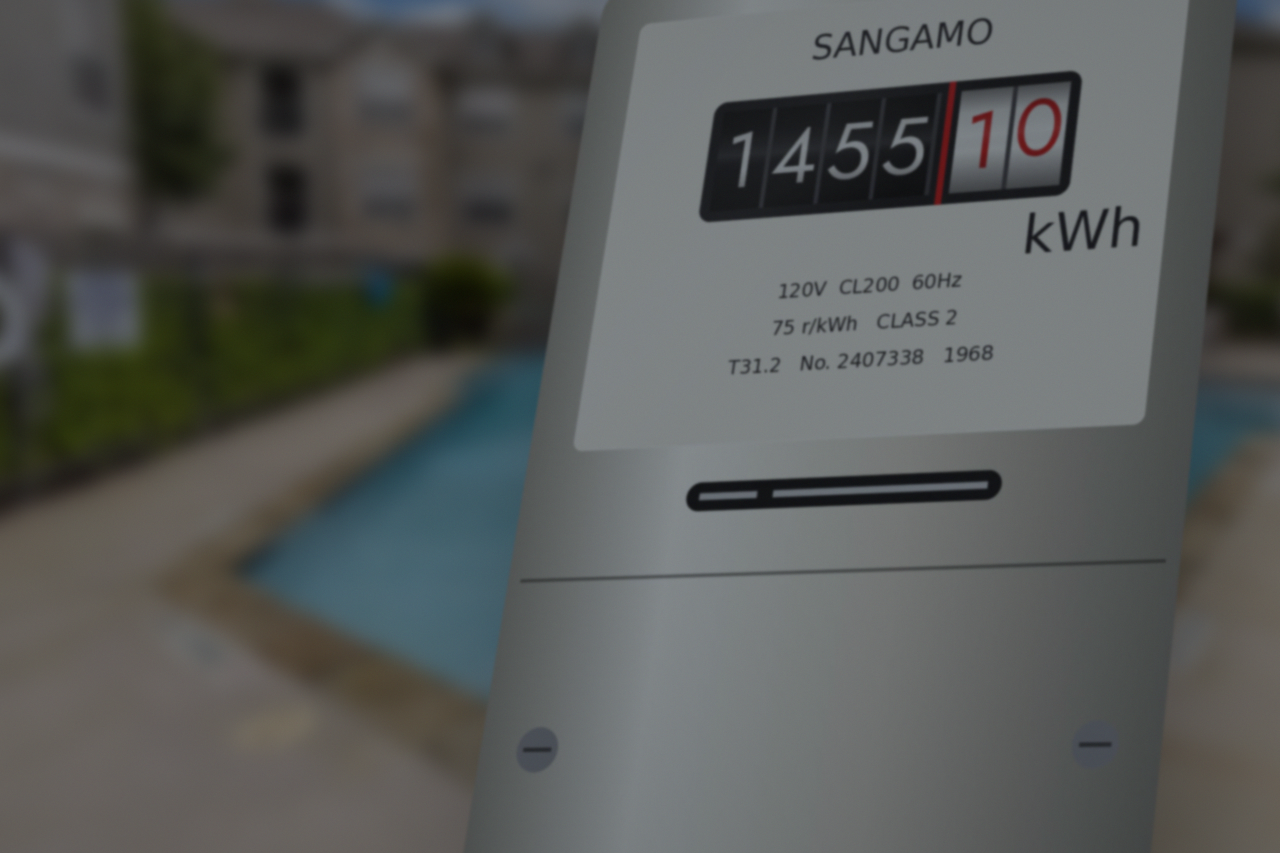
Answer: 1455.10 kWh
